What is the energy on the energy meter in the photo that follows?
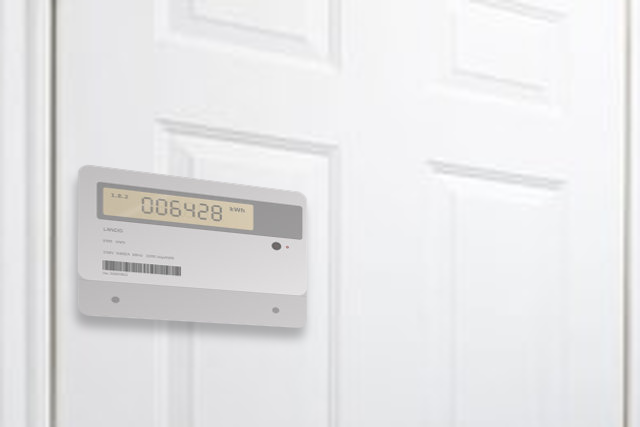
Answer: 6428 kWh
